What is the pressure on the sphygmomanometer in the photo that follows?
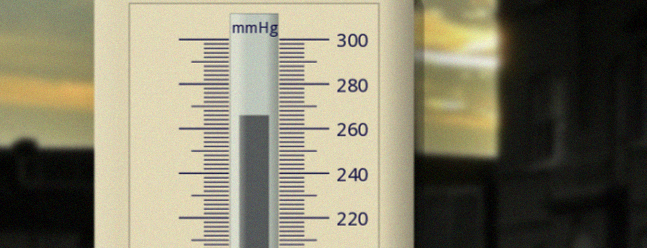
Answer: 266 mmHg
